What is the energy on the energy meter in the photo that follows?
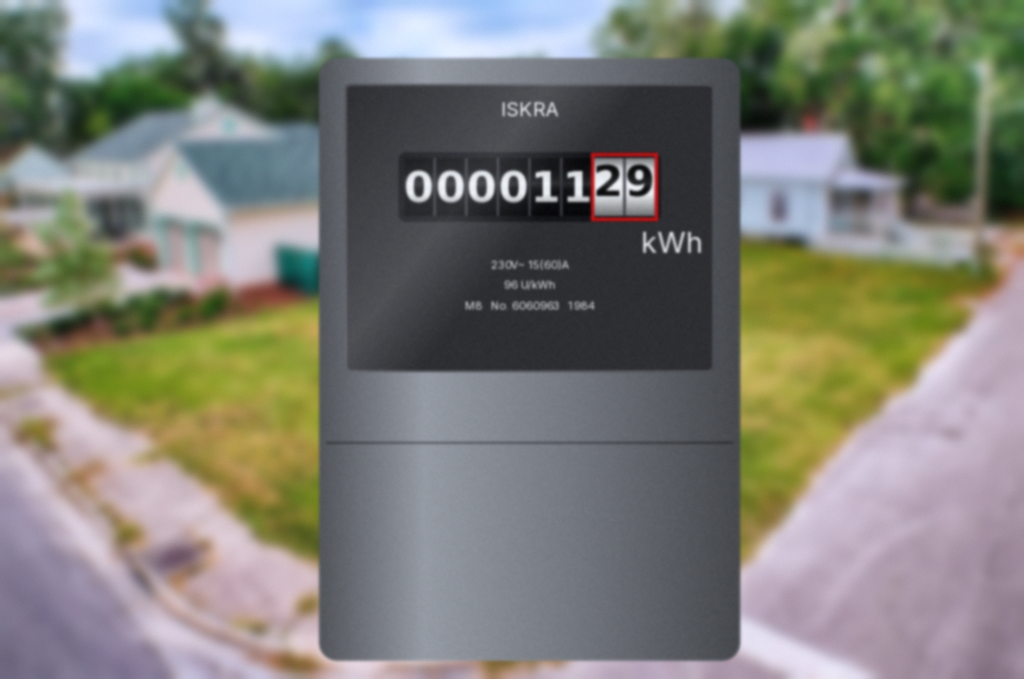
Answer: 11.29 kWh
